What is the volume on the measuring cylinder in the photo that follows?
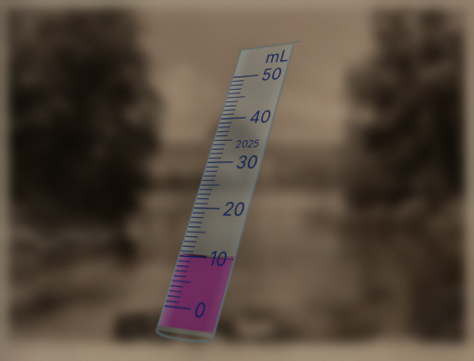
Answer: 10 mL
